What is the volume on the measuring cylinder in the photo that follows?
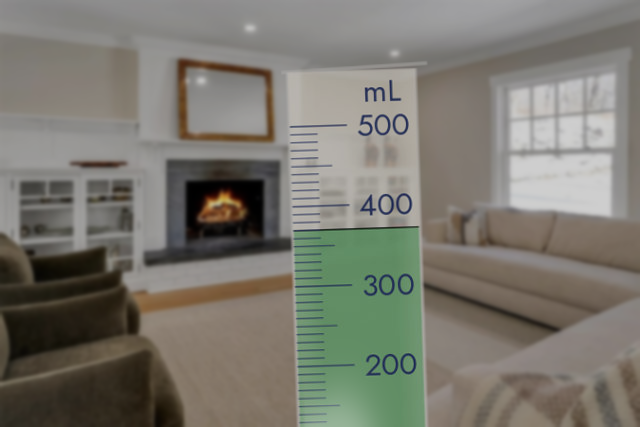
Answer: 370 mL
